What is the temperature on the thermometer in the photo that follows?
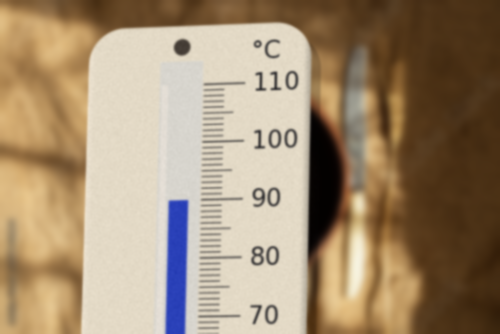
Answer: 90 °C
